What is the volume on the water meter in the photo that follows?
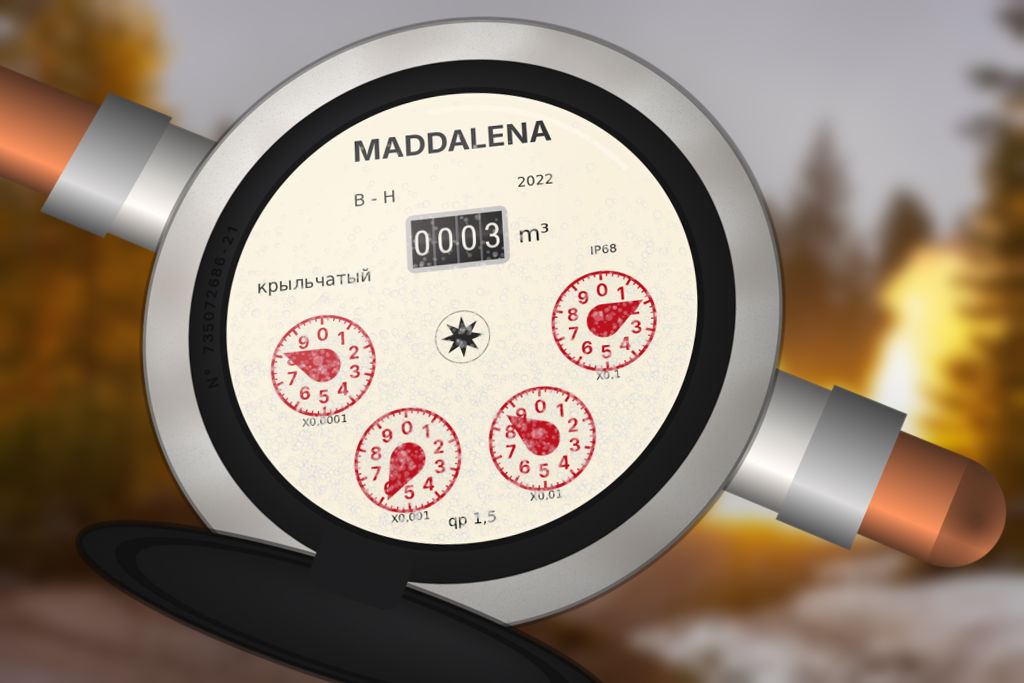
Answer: 3.1858 m³
